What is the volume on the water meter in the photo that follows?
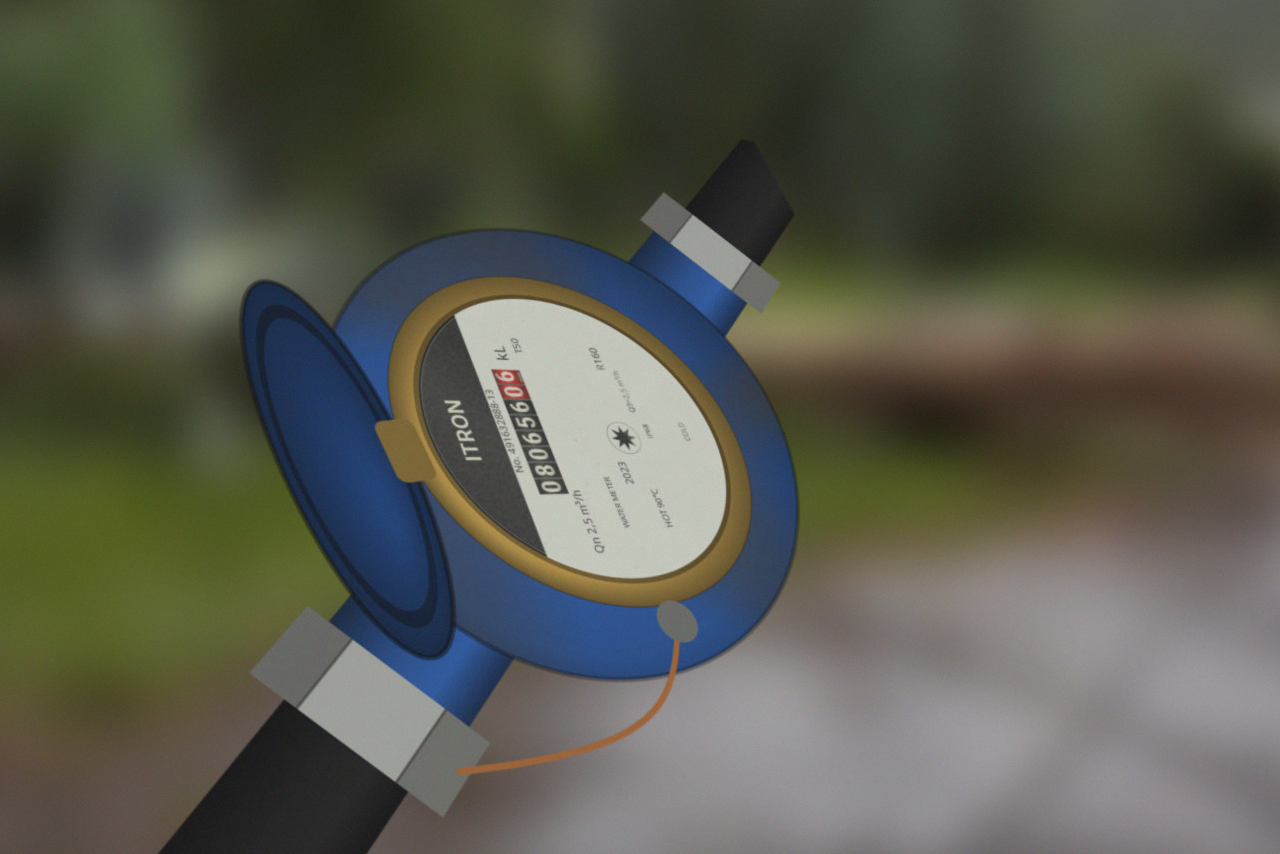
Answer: 80656.06 kL
